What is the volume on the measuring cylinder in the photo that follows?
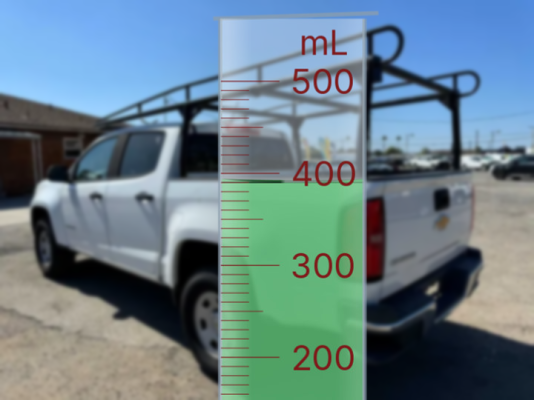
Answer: 390 mL
